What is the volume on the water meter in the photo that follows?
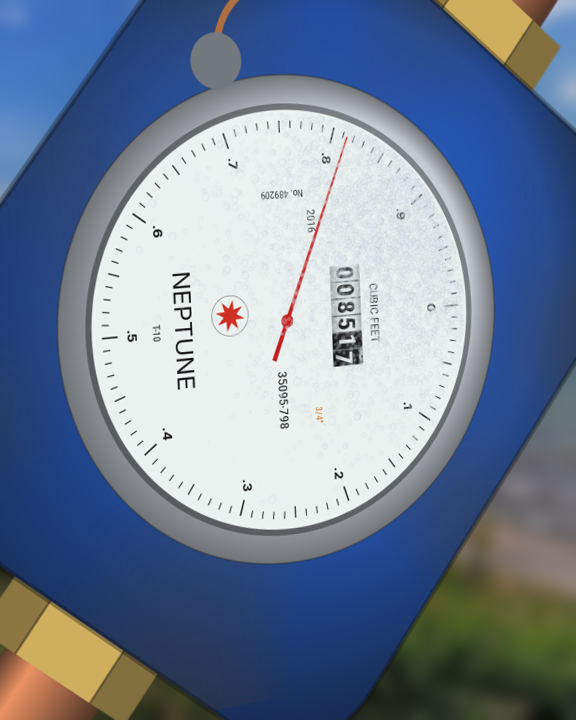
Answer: 8516.81 ft³
